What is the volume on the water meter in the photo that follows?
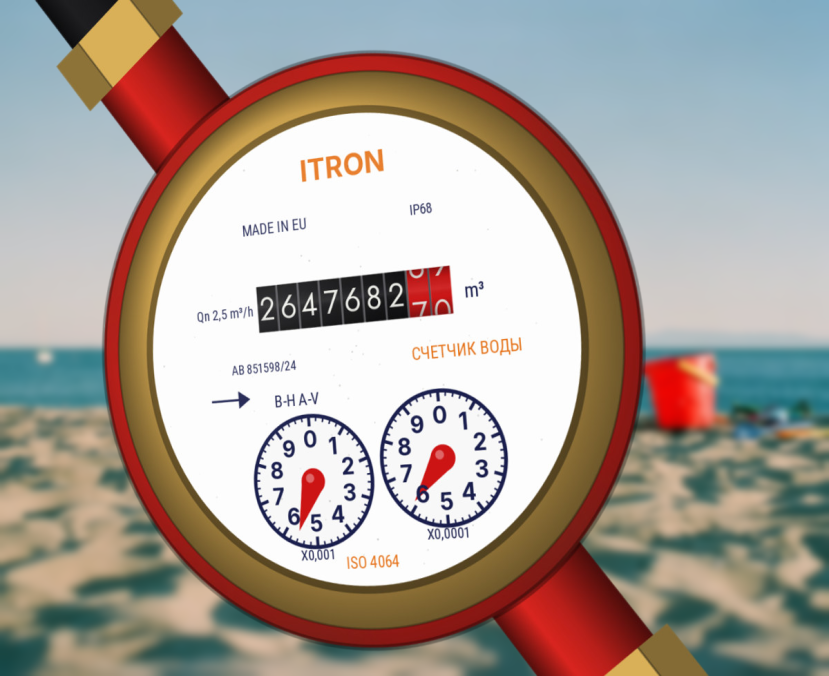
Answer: 2647682.6956 m³
